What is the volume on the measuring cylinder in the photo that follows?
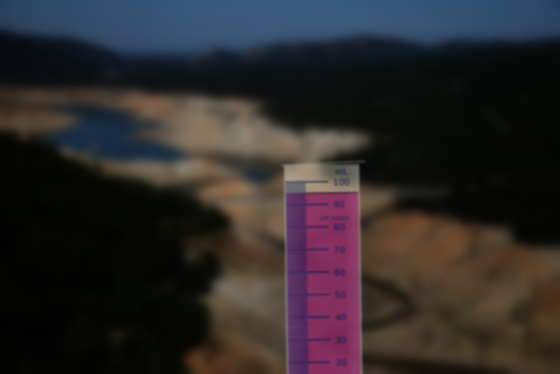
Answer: 95 mL
